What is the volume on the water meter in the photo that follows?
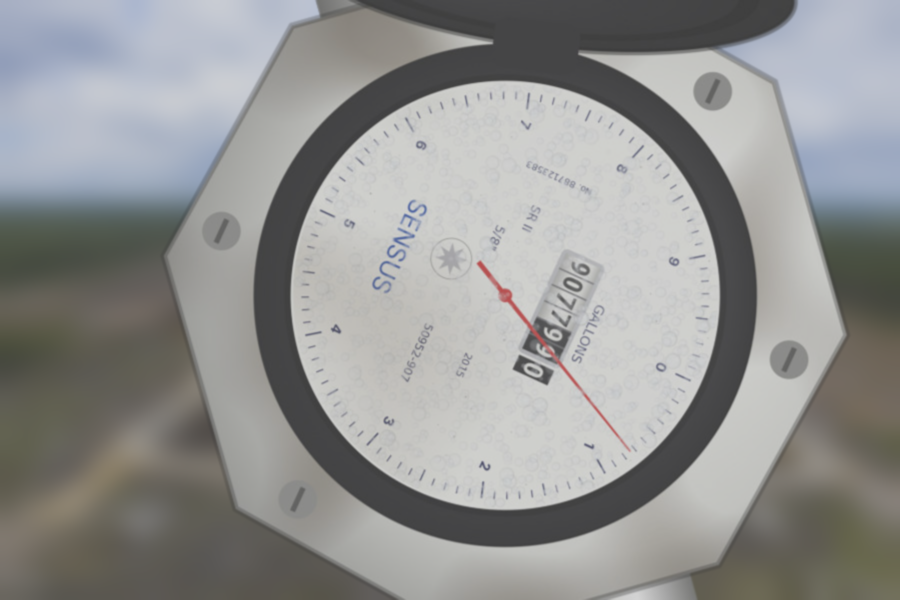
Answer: 9077990.7 gal
